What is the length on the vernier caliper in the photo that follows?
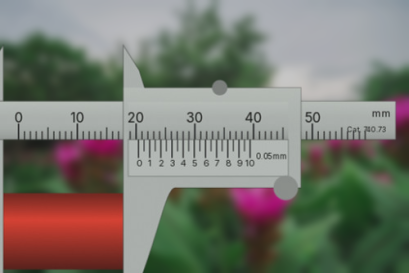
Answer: 20.4 mm
